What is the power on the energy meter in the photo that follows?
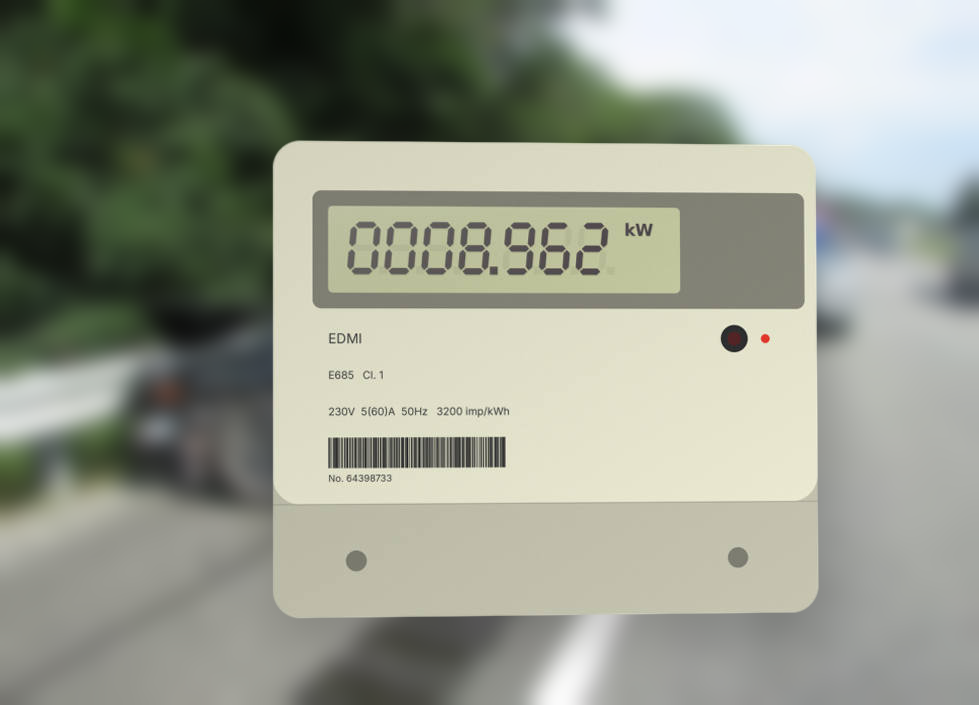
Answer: 8.962 kW
